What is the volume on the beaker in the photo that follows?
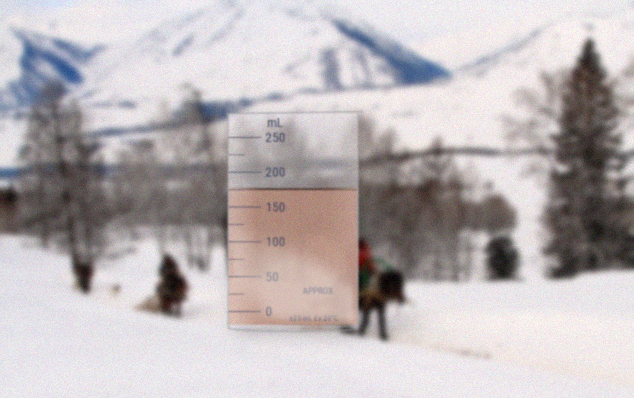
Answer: 175 mL
